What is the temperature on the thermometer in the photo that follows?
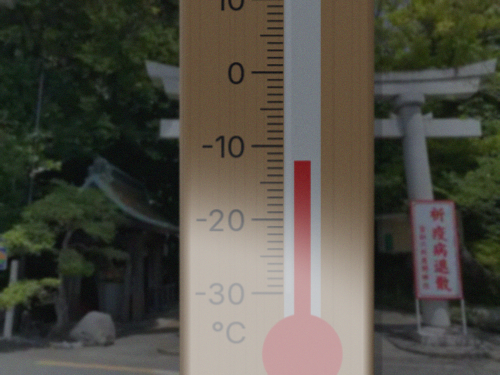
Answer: -12 °C
